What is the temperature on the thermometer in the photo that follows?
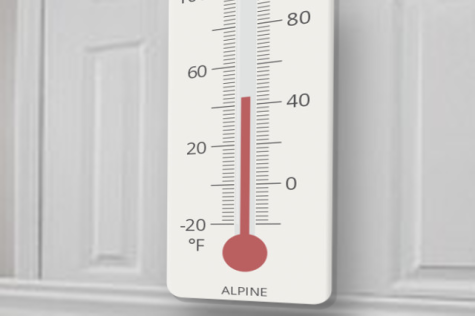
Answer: 44 °F
